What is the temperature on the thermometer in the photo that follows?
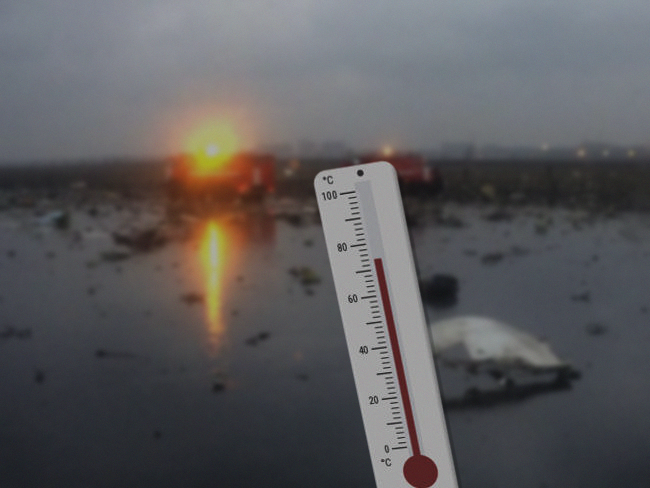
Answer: 74 °C
